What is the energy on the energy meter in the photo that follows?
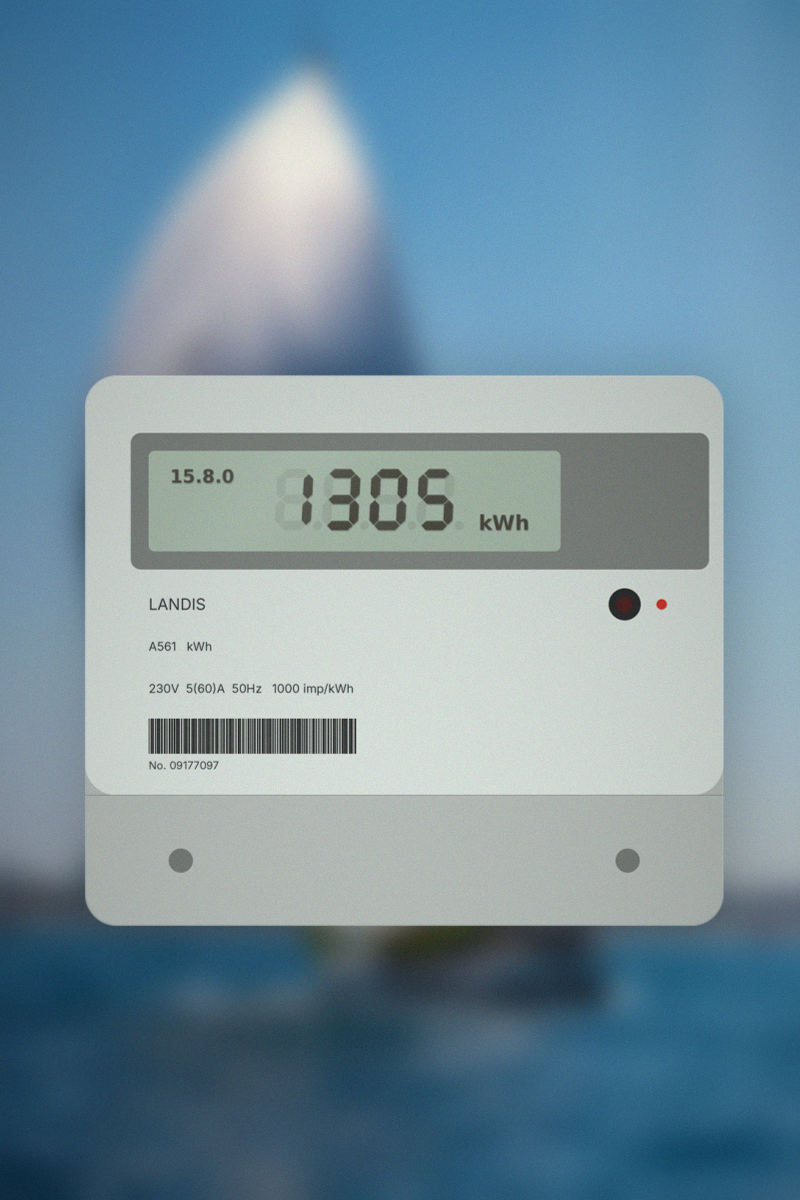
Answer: 1305 kWh
